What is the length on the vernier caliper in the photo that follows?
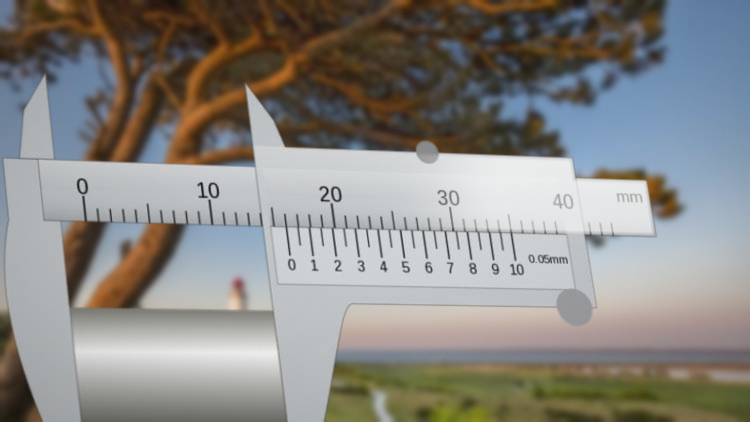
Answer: 16.0 mm
